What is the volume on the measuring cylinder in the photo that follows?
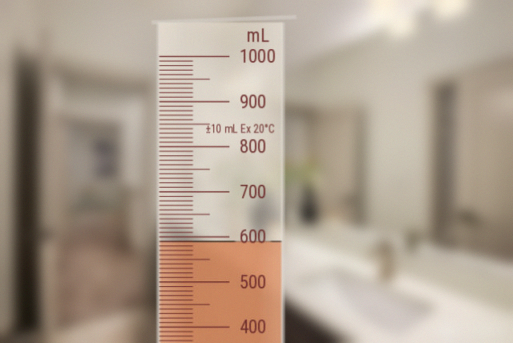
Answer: 590 mL
